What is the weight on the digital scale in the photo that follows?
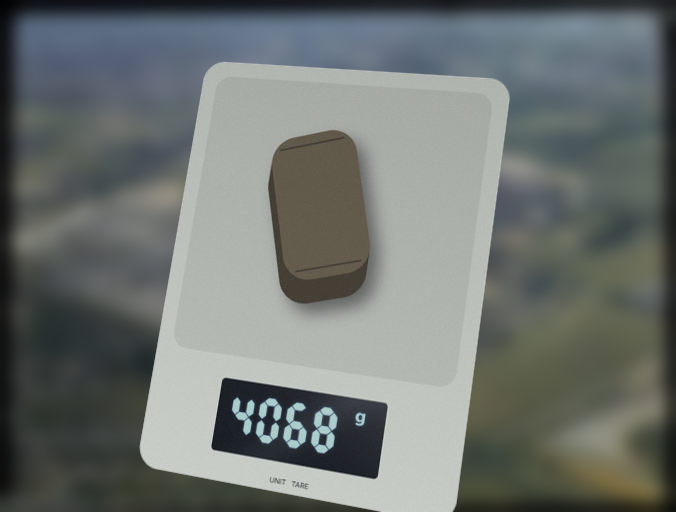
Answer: 4068 g
